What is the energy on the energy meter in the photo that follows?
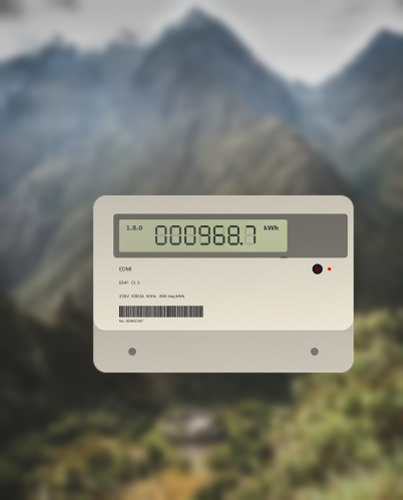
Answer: 968.7 kWh
